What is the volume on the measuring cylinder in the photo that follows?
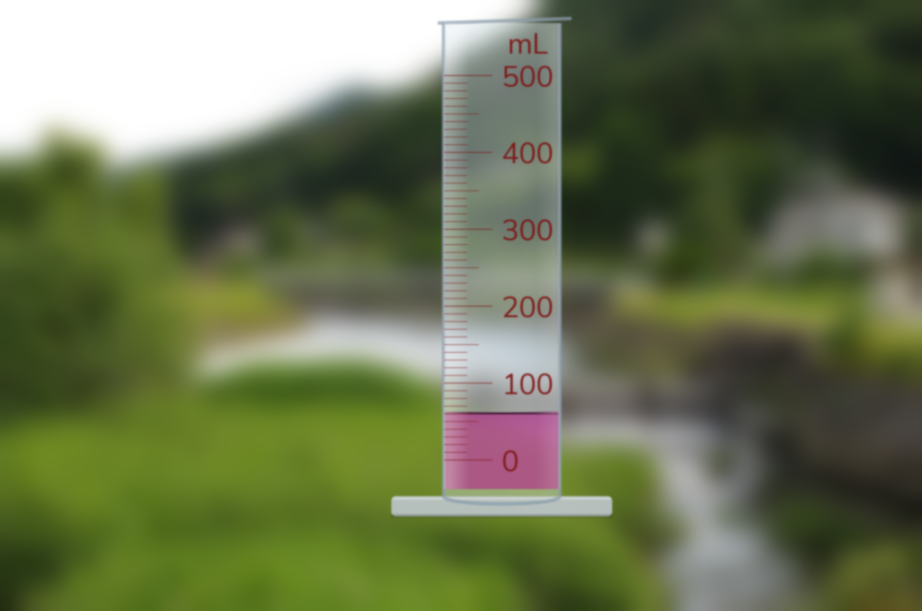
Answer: 60 mL
